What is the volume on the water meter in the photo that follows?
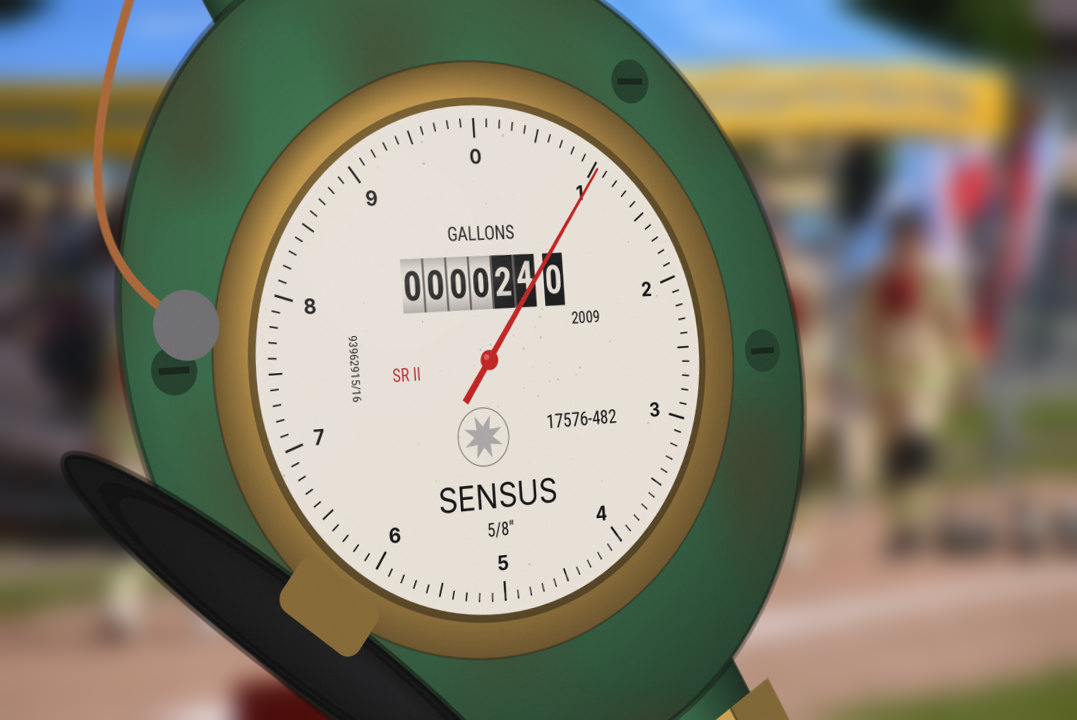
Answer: 241.0 gal
